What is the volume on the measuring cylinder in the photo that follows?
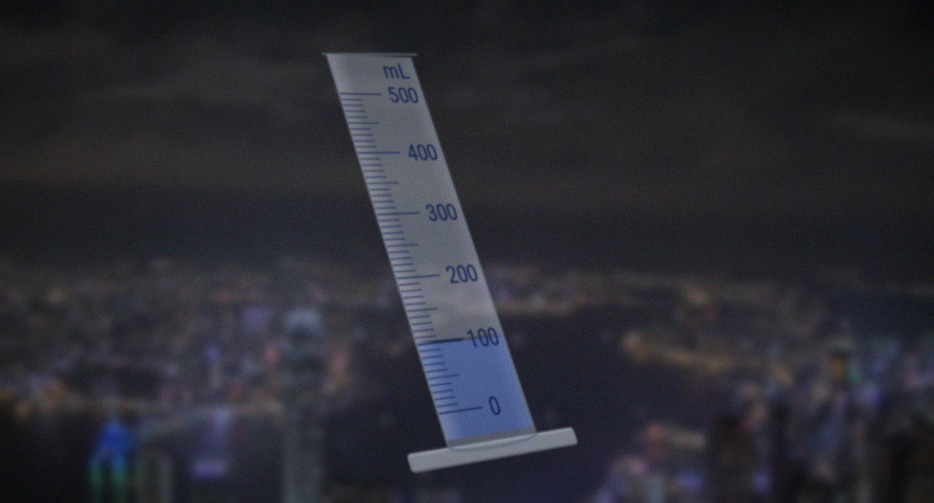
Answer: 100 mL
